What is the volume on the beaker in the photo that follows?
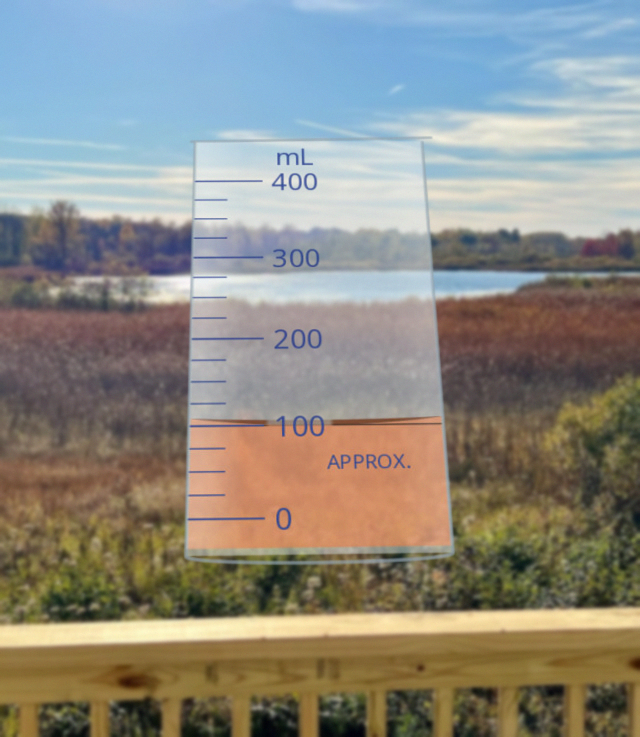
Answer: 100 mL
